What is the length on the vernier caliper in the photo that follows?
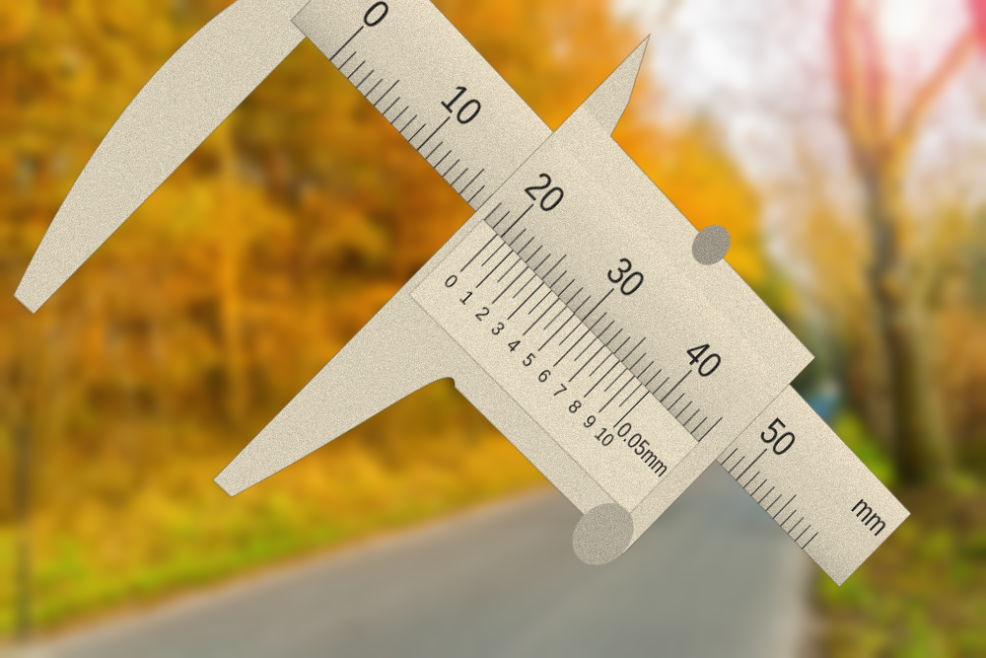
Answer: 19.6 mm
